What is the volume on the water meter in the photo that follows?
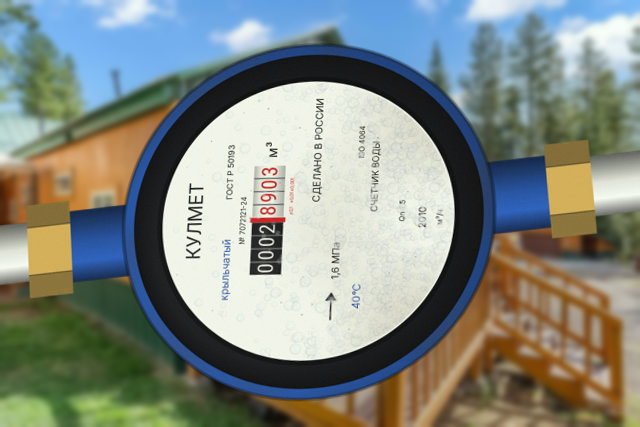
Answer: 2.8903 m³
